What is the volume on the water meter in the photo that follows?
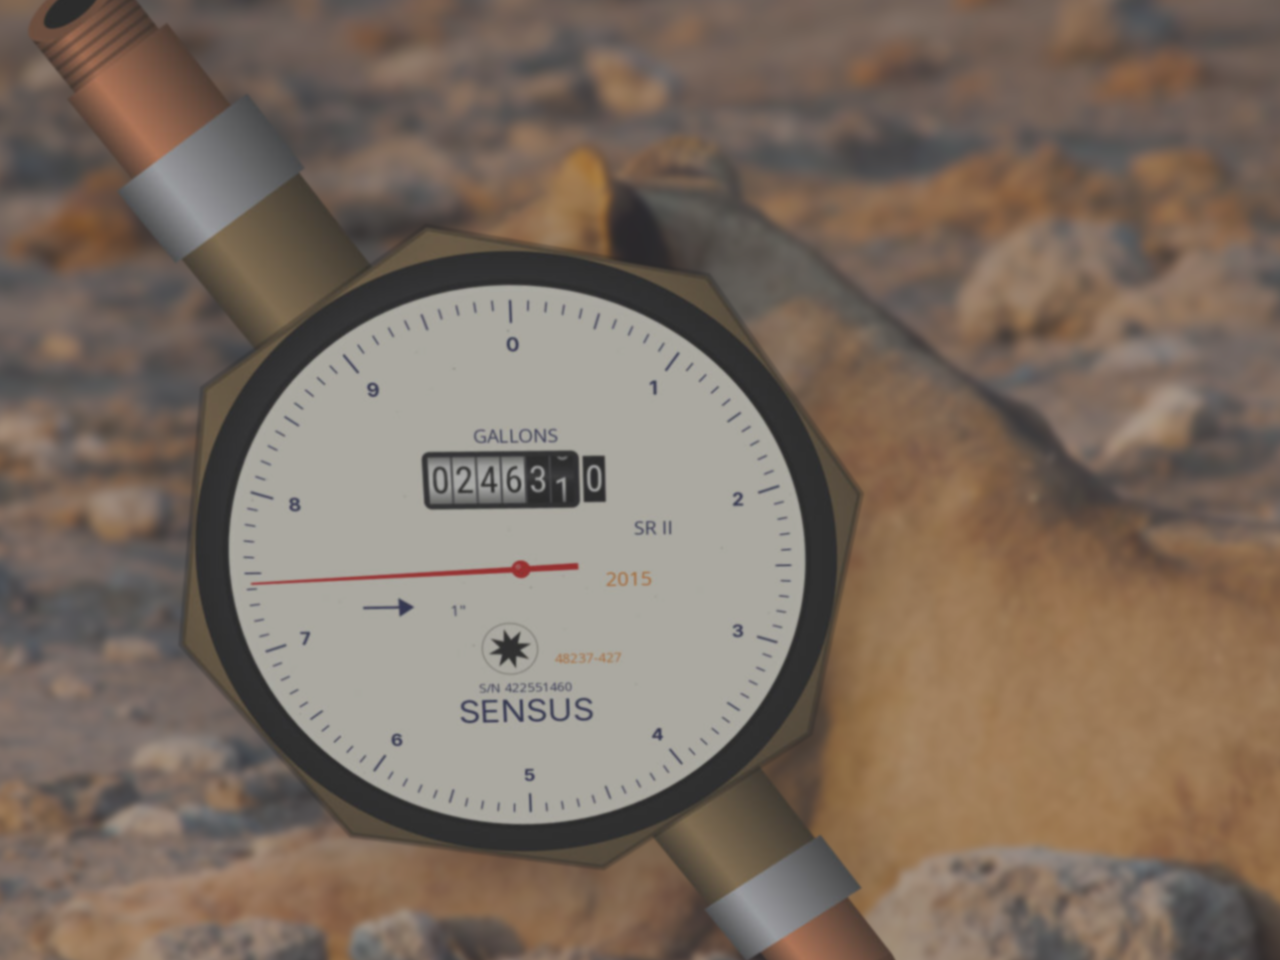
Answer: 246307.4 gal
